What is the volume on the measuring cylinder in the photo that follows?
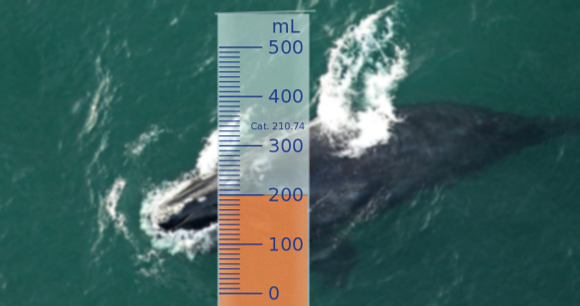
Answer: 200 mL
